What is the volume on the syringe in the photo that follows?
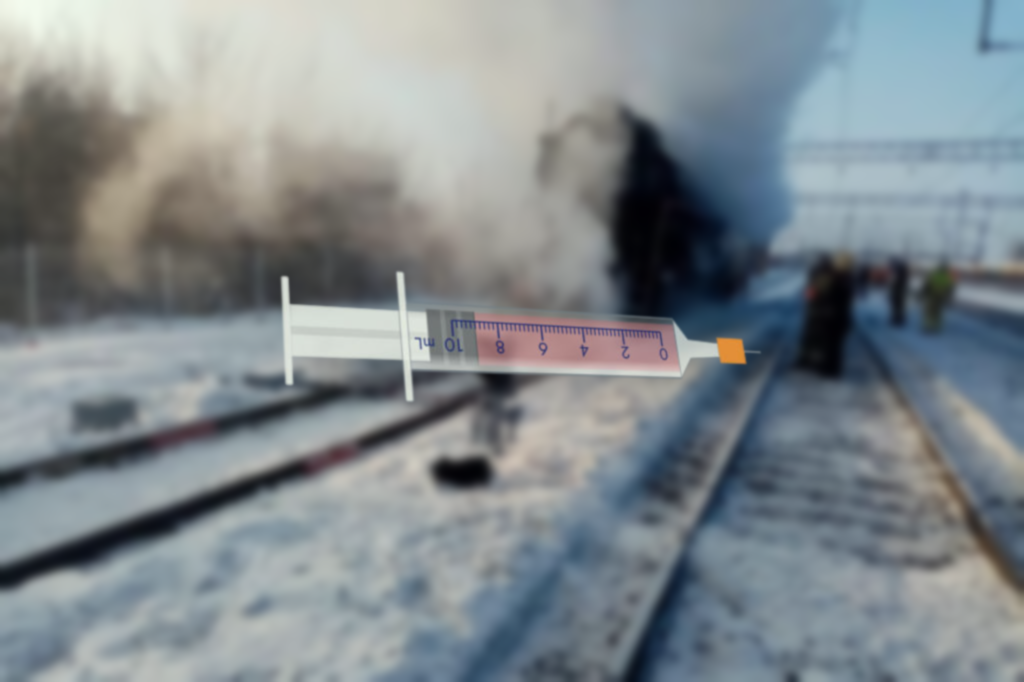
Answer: 9 mL
